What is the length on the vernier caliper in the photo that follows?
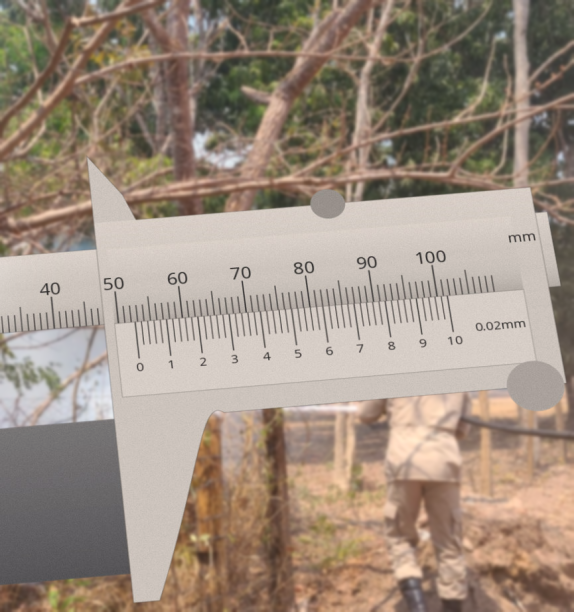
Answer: 52.6 mm
